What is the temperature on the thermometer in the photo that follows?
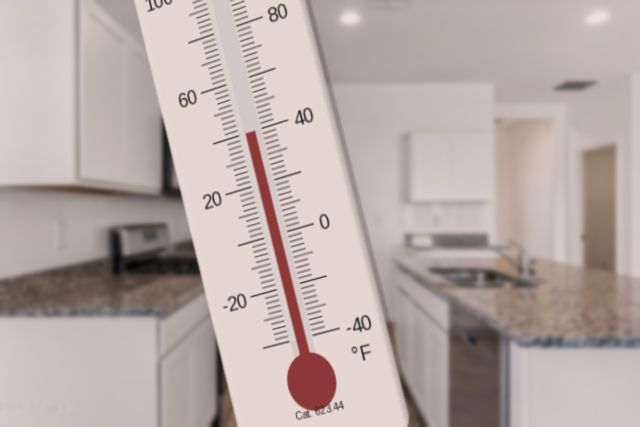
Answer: 40 °F
